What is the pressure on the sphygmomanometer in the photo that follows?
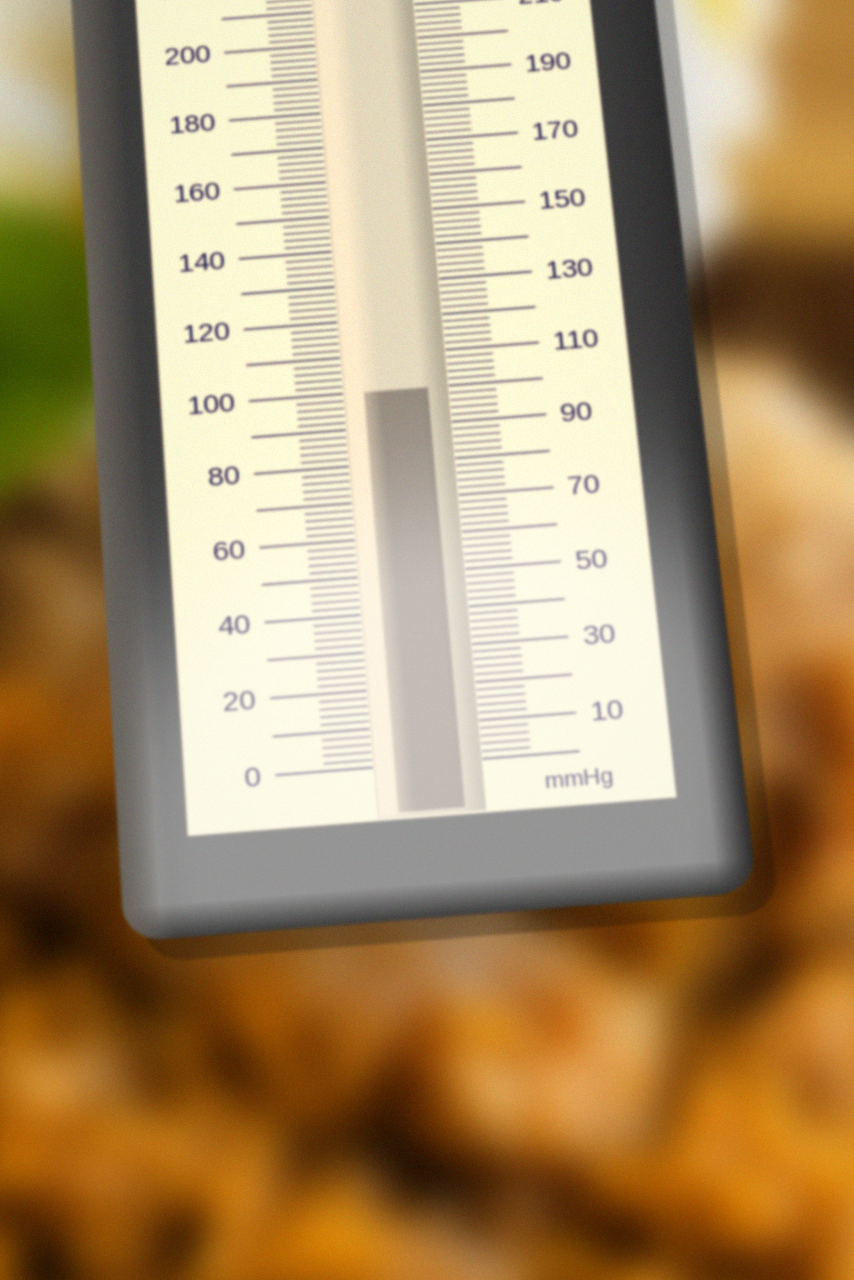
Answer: 100 mmHg
